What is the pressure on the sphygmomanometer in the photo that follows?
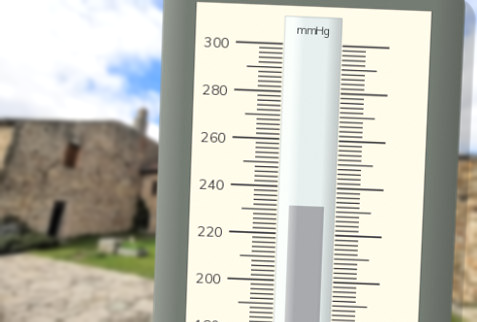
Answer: 232 mmHg
